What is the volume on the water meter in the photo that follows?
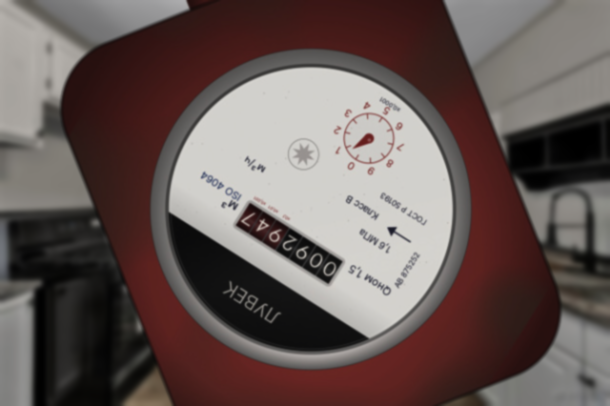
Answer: 92.9470 m³
